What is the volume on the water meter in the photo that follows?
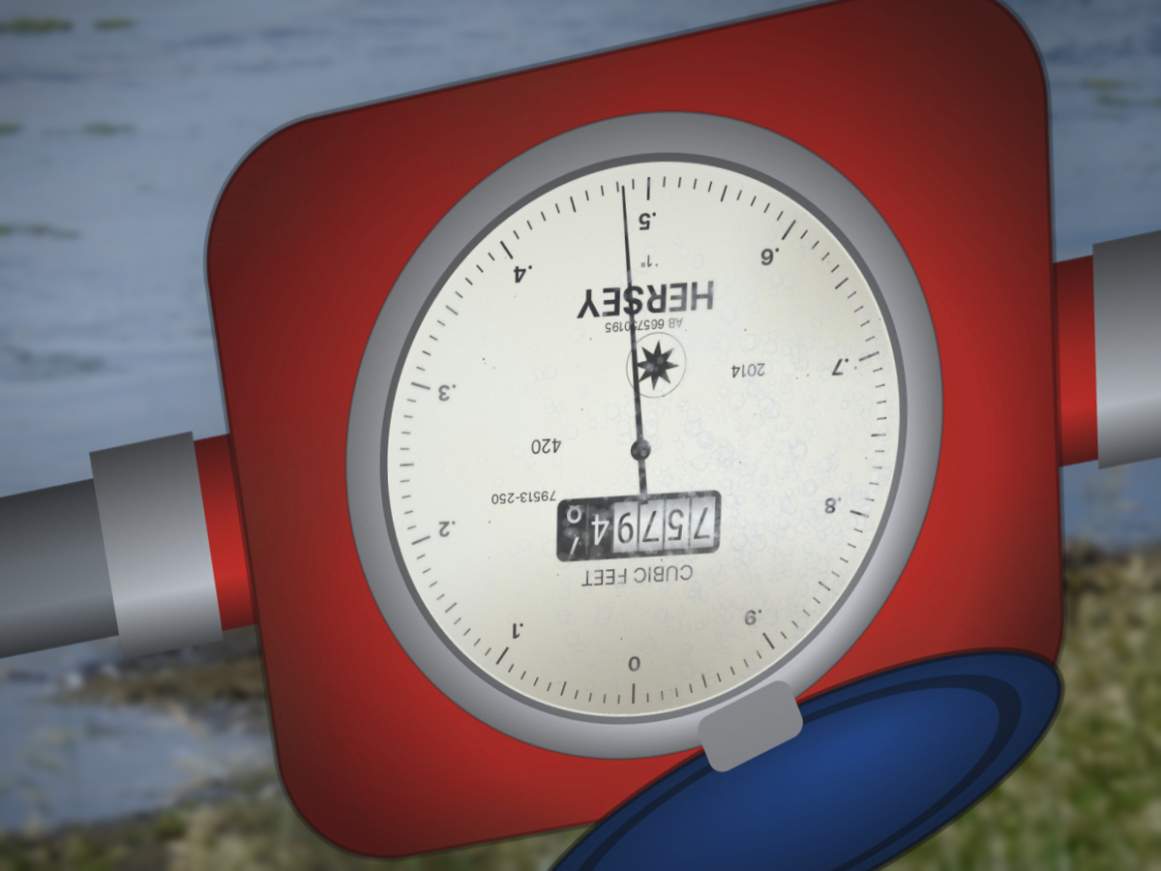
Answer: 757947.48 ft³
